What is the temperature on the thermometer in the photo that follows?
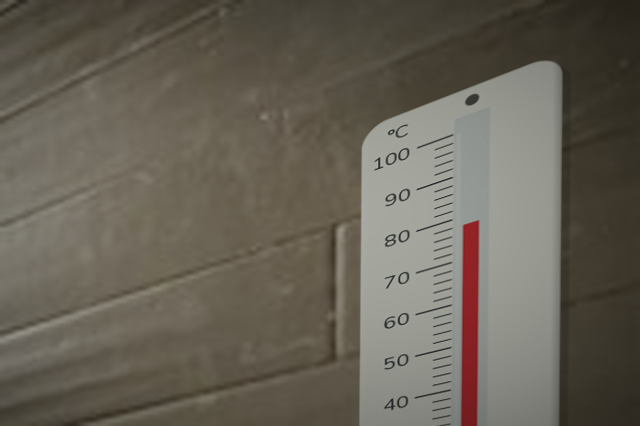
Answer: 78 °C
